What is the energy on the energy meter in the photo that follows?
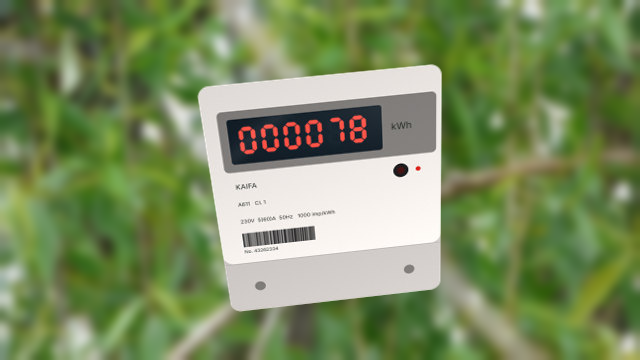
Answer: 78 kWh
